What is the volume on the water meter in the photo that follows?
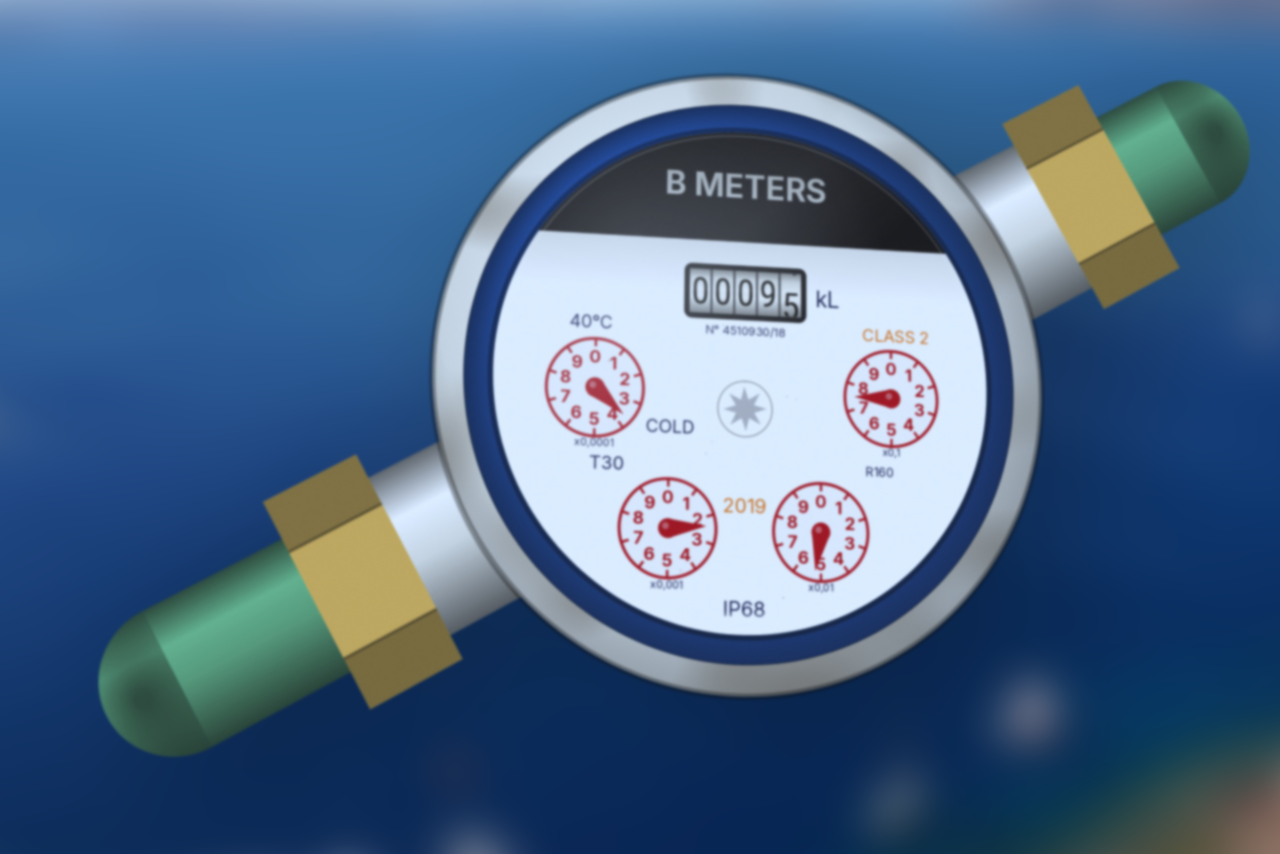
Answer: 94.7523 kL
